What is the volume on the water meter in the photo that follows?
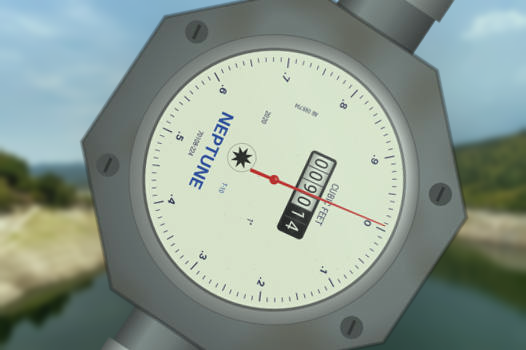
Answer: 9013.99 ft³
